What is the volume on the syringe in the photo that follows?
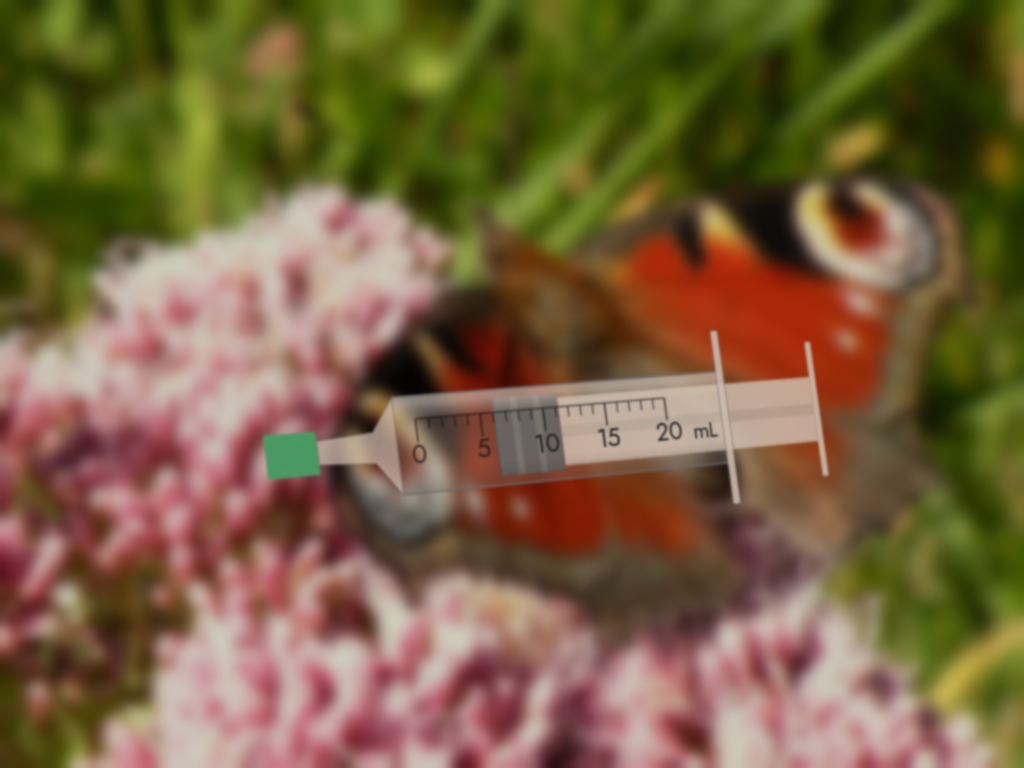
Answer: 6 mL
